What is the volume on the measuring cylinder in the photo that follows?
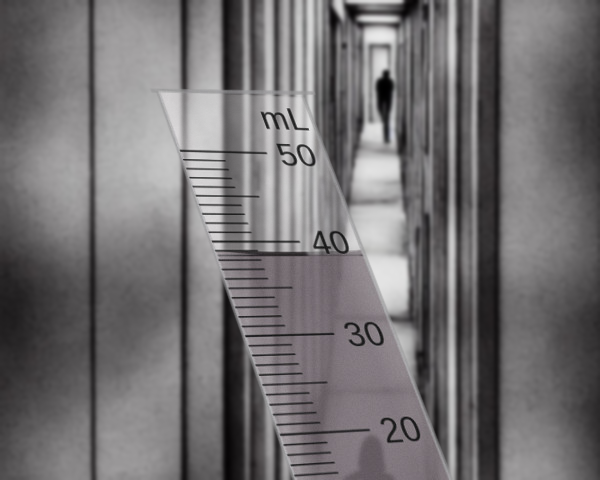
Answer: 38.5 mL
